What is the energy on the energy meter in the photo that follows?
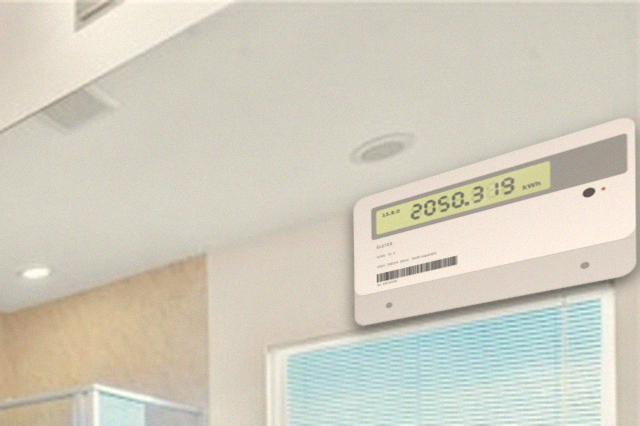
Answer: 2050.319 kWh
